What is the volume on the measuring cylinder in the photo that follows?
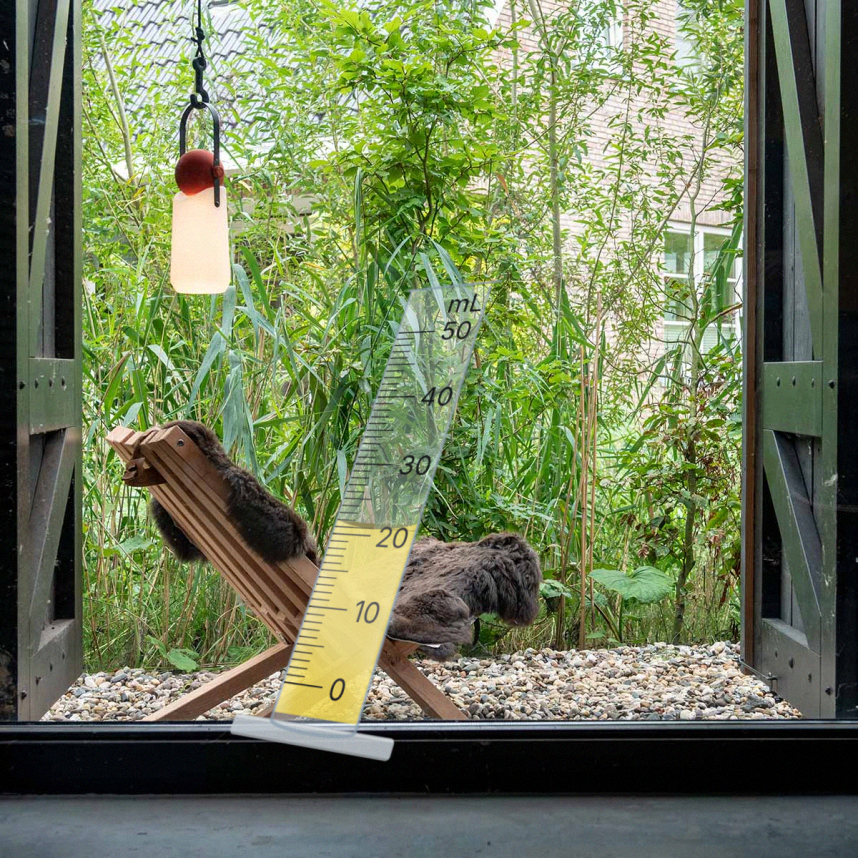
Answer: 21 mL
